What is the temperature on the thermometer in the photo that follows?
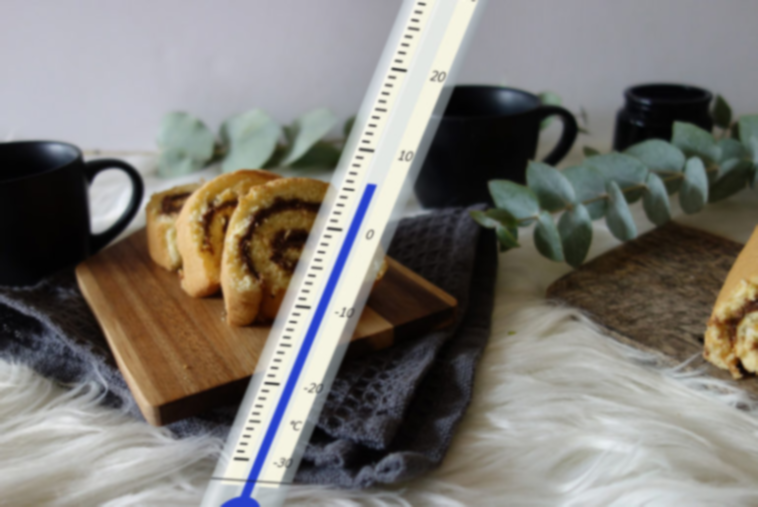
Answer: 6 °C
